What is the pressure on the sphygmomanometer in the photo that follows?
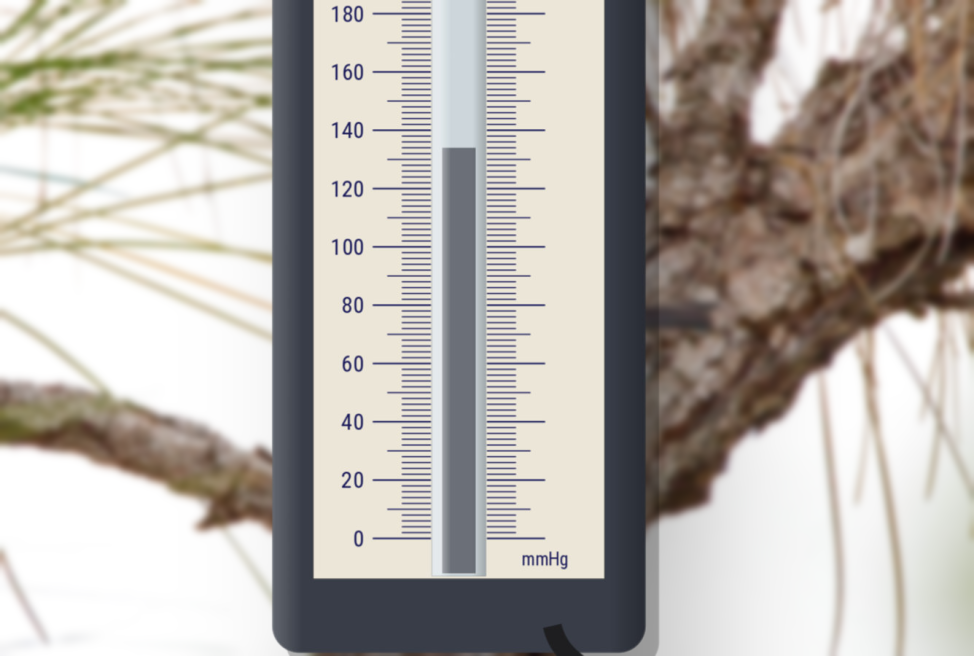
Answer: 134 mmHg
